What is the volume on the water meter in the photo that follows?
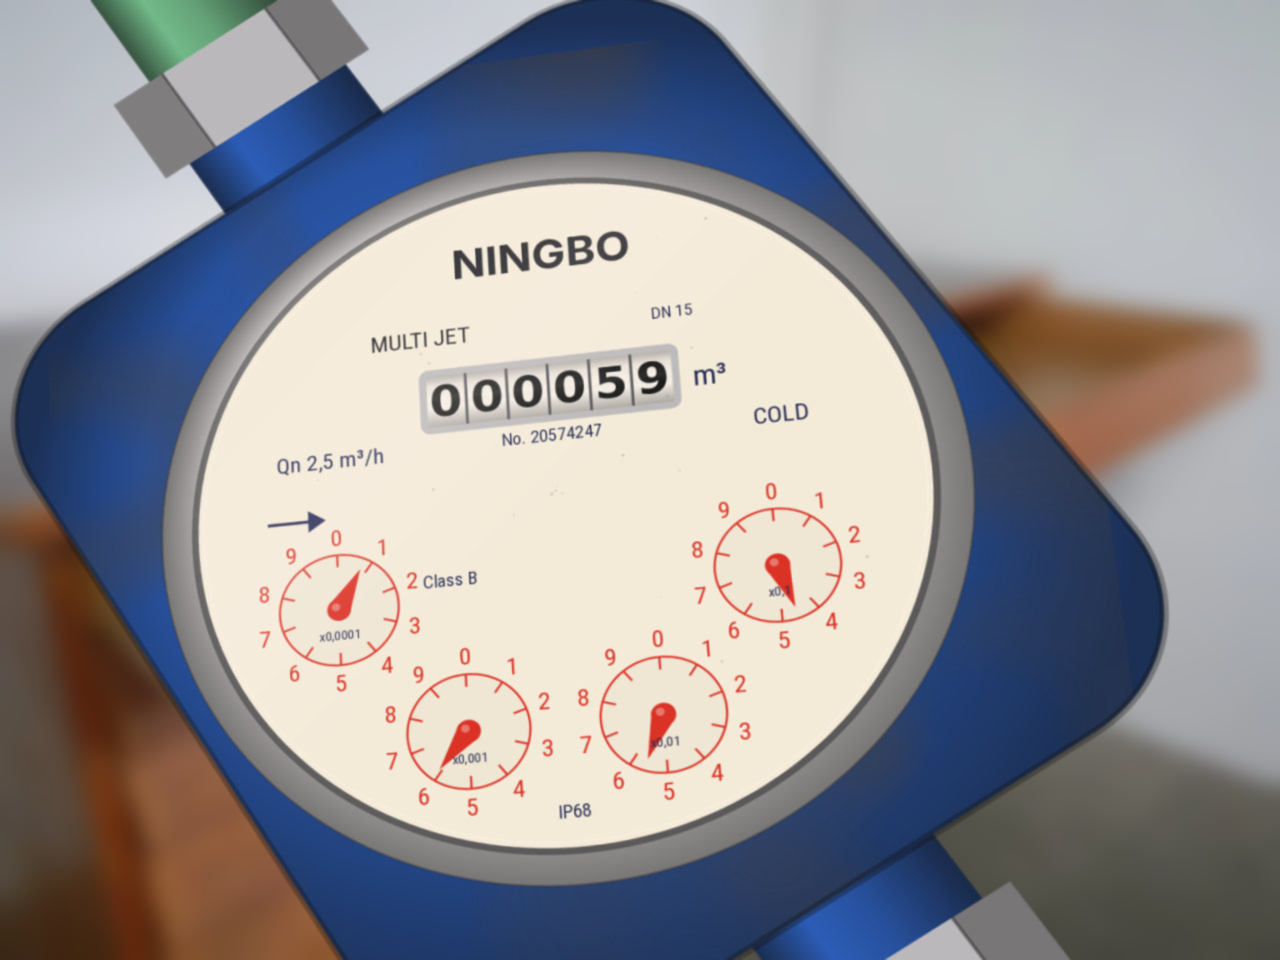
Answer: 59.4560 m³
